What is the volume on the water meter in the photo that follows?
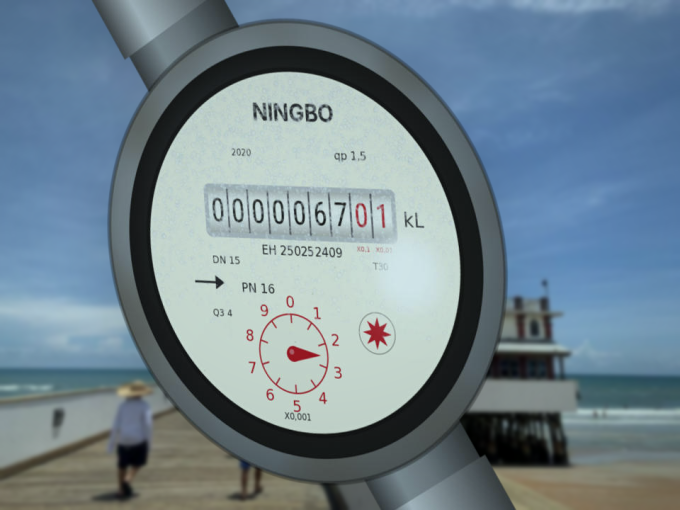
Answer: 67.012 kL
